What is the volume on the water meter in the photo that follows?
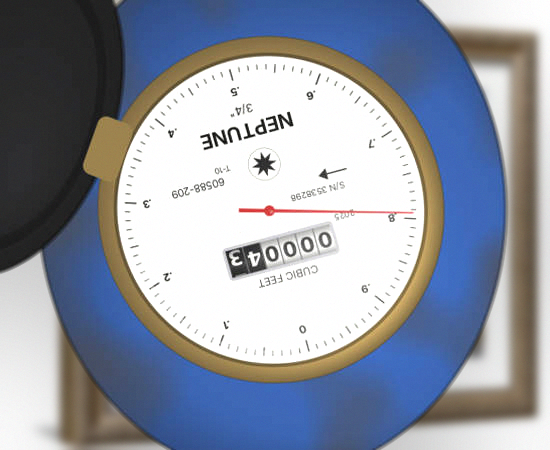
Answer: 42.79 ft³
